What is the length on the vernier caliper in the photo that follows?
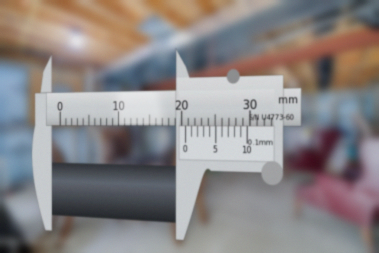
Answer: 20.6 mm
